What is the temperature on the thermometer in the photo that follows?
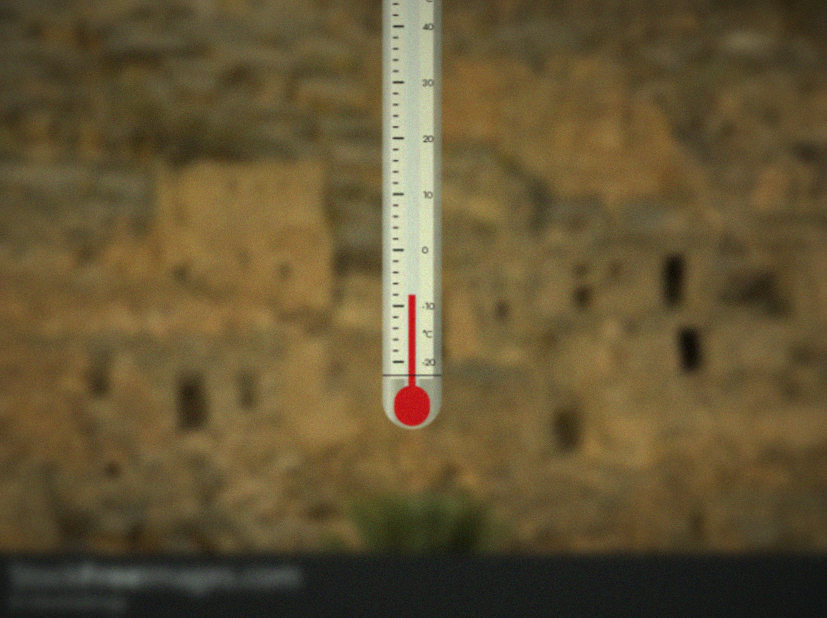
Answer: -8 °C
